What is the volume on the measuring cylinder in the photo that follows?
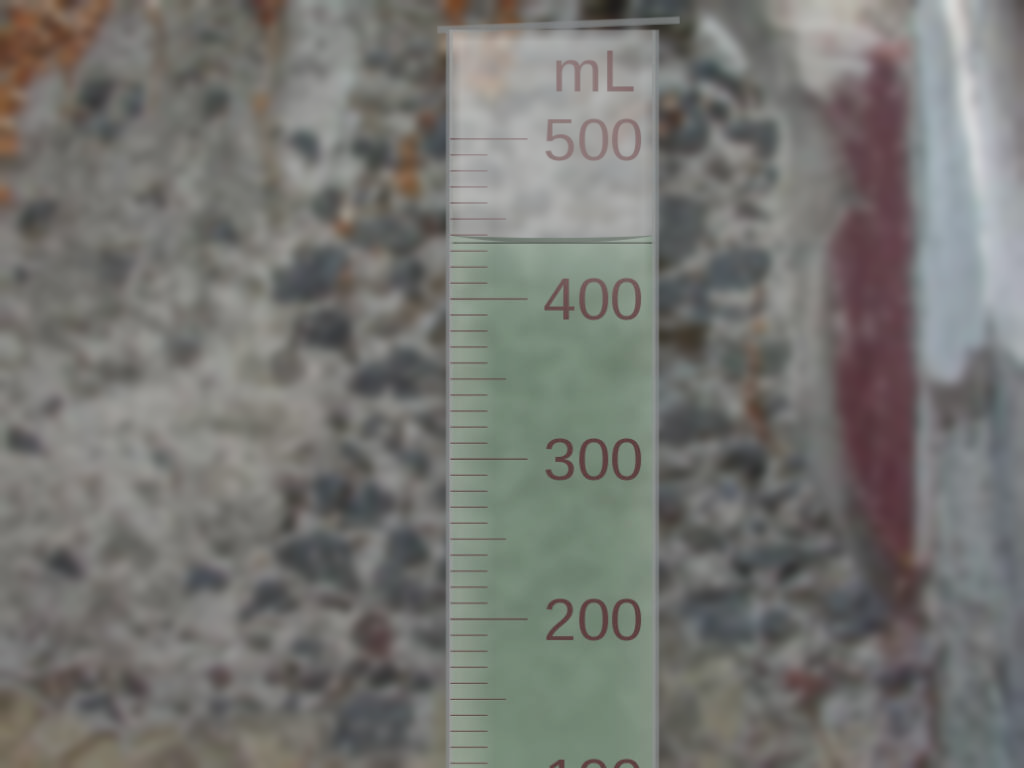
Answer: 435 mL
